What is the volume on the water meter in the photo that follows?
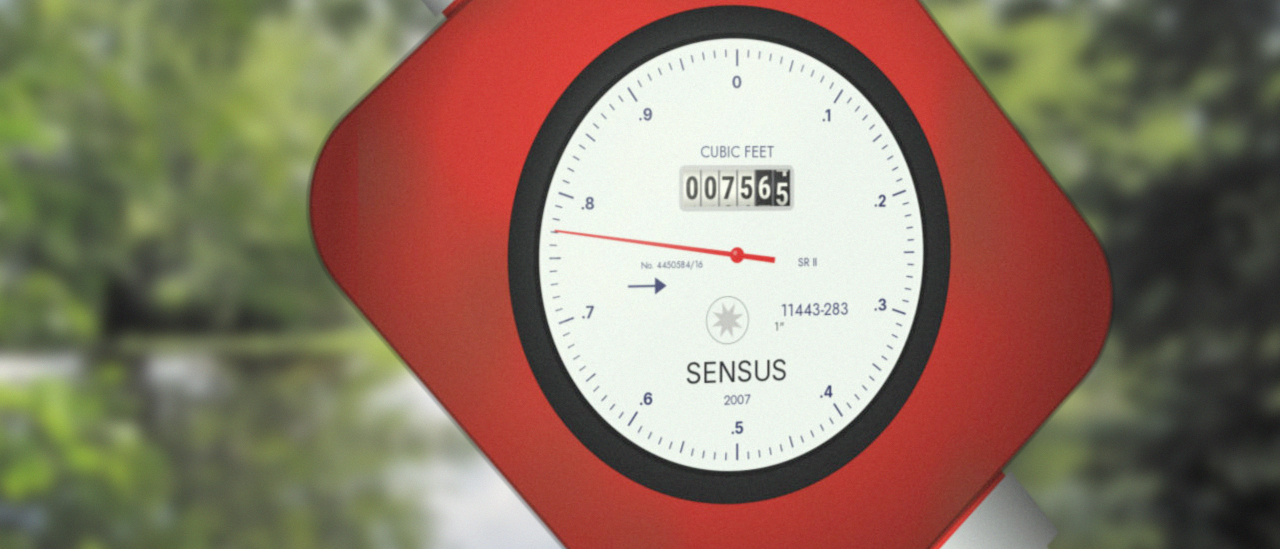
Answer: 7564.77 ft³
